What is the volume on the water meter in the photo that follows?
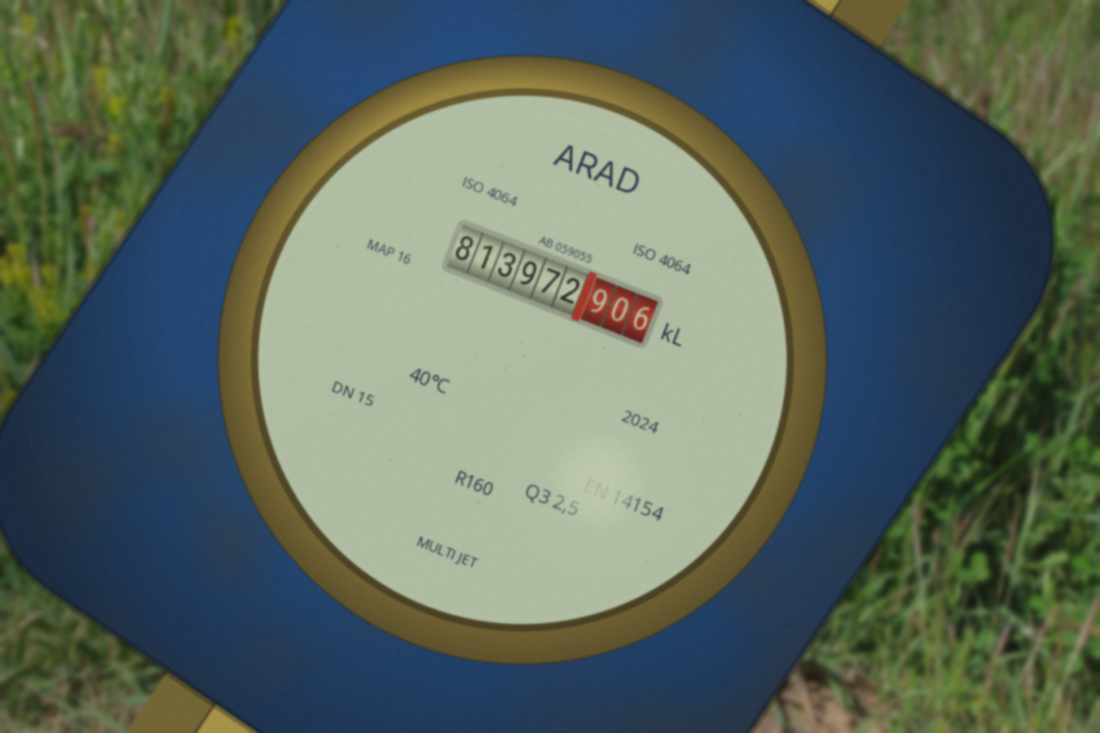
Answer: 813972.906 kL
